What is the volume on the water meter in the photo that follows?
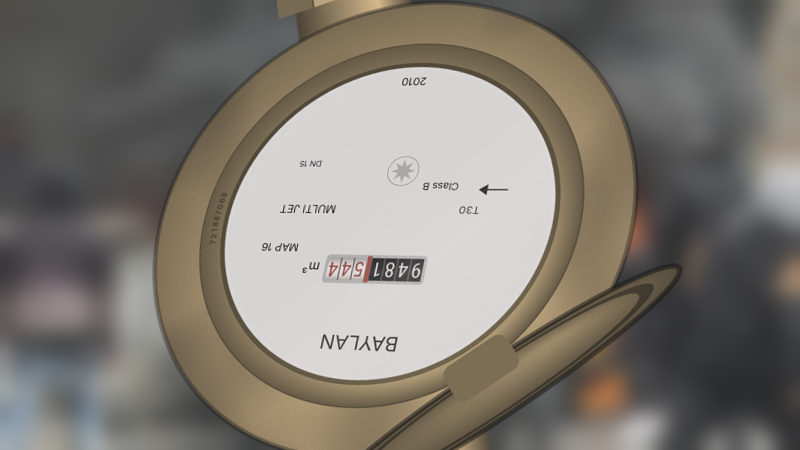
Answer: 9481.544 m³
